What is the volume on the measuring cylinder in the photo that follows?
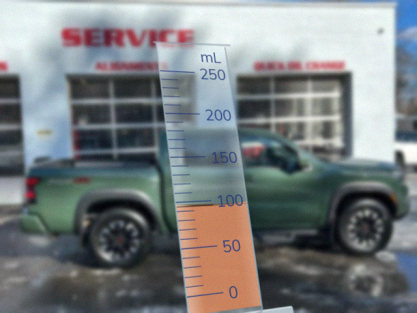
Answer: 95 mL
